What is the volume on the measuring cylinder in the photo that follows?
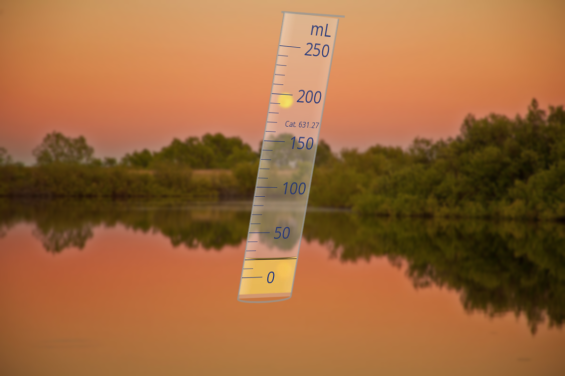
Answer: 20 mL
